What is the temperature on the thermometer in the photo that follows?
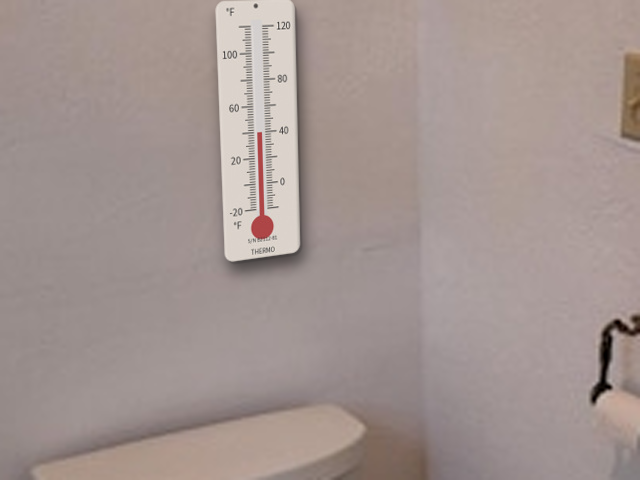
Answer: 40 °F
